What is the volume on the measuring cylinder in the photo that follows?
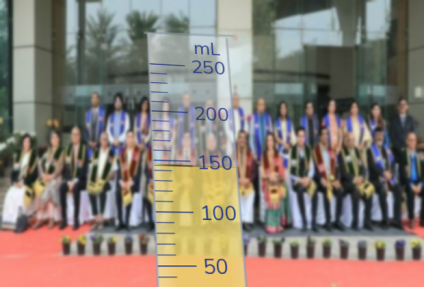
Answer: 145 mL
